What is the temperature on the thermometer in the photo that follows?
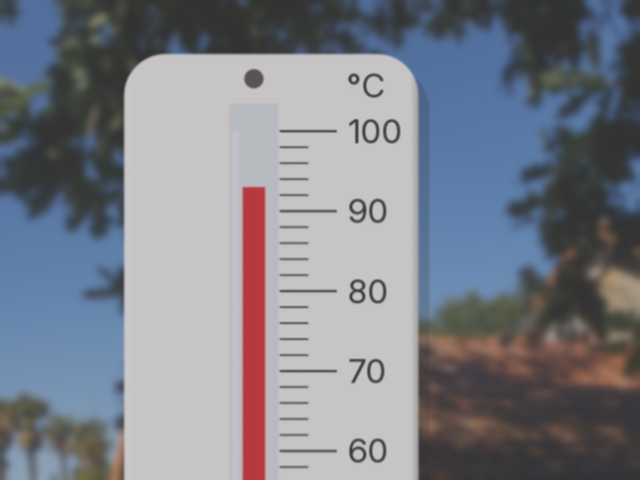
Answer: 93 °C
